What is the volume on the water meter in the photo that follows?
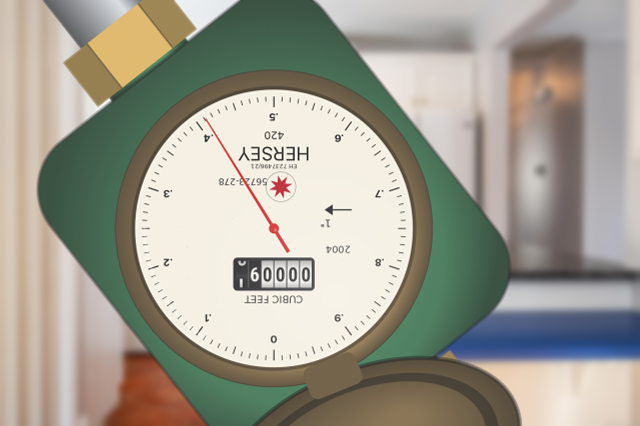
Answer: 91.41 ft³
